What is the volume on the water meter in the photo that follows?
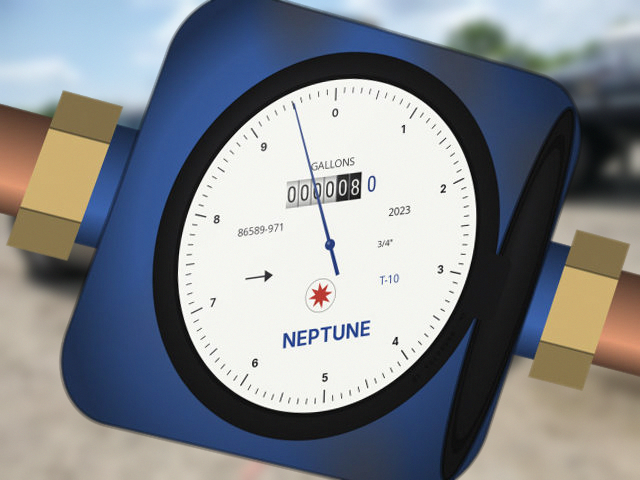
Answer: 79.5 gal
